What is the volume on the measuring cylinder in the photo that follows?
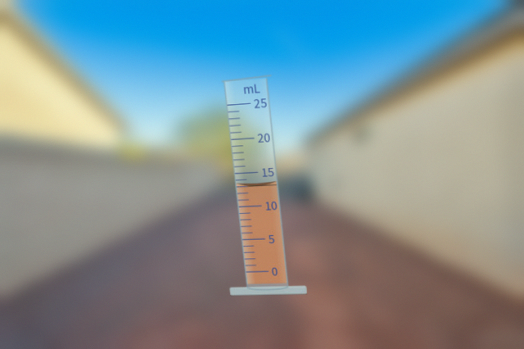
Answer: 13 mL
